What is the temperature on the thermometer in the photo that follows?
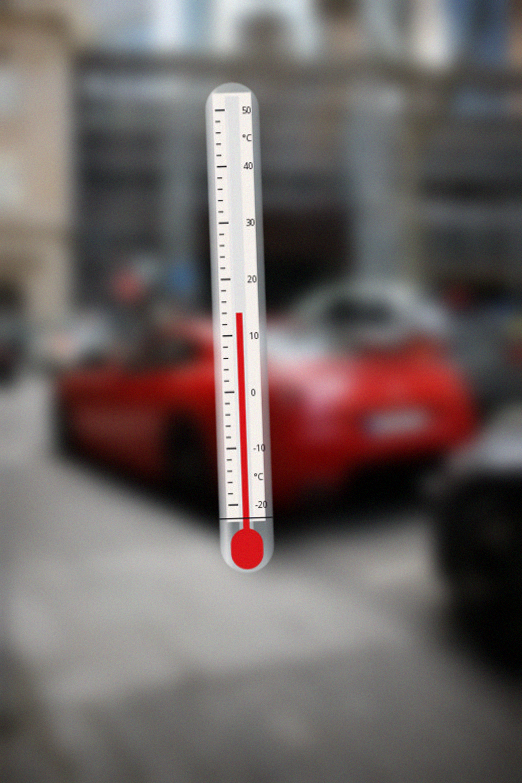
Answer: 14 °C
